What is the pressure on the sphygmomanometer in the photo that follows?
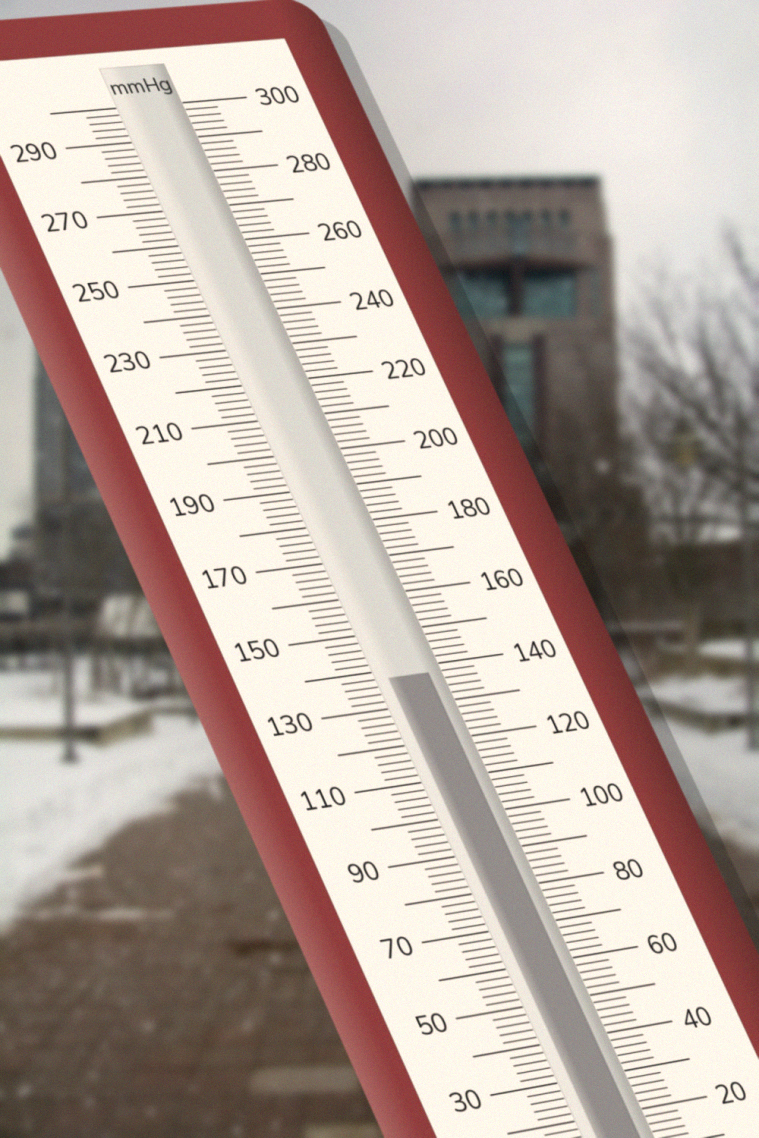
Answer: 138 mmHg
